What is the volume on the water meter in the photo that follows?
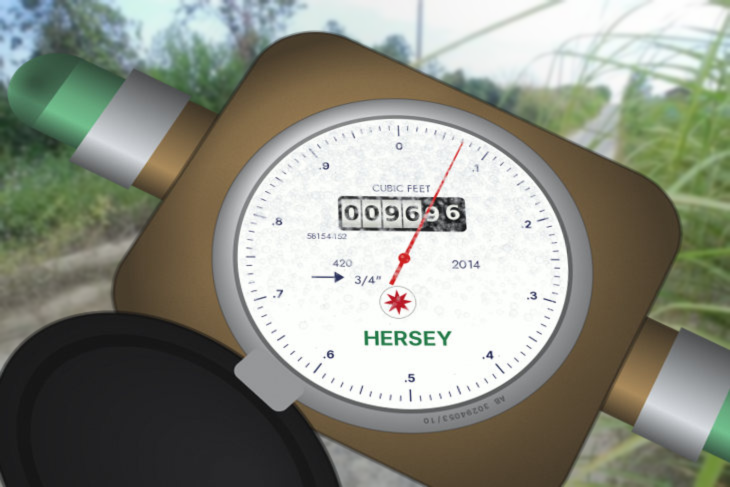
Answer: 9696.07 ft³
